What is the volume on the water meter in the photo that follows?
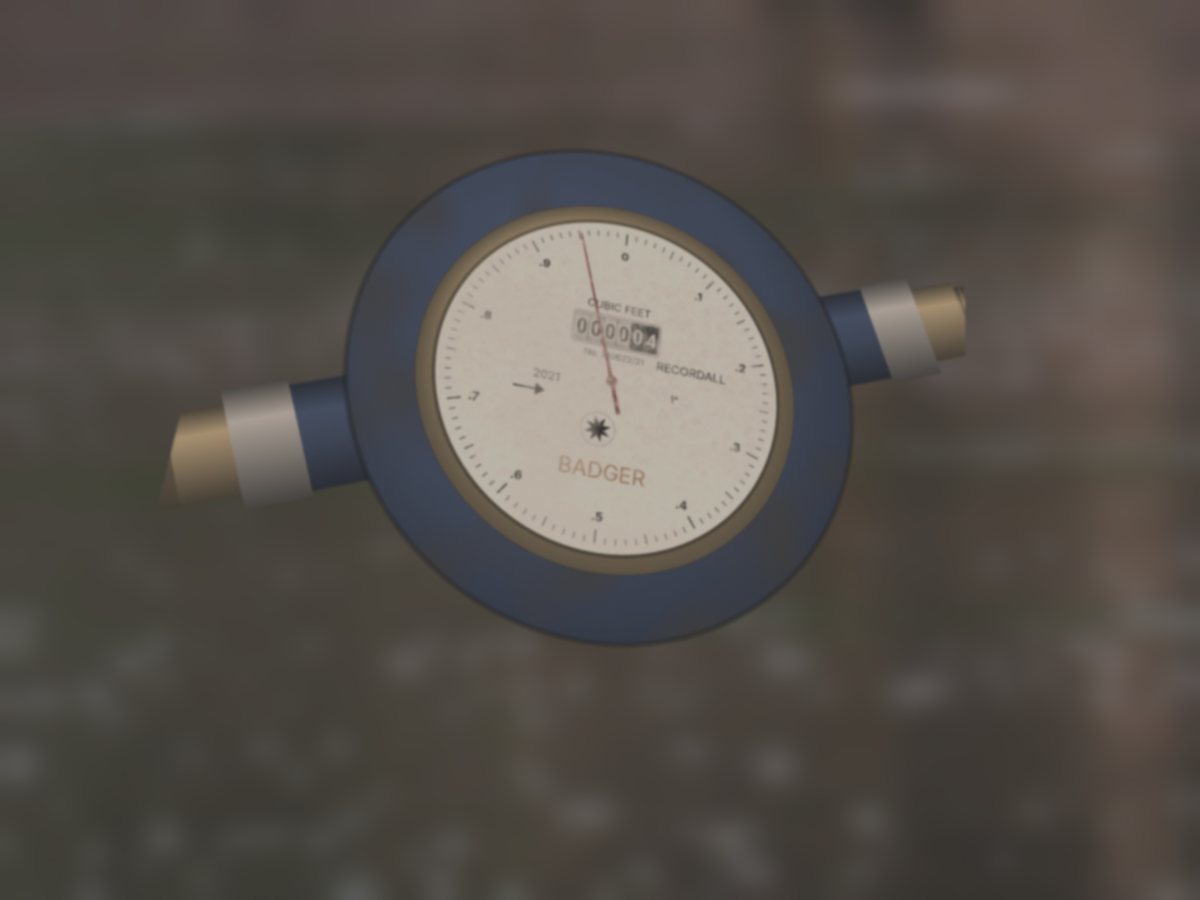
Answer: 3.95 ft³
